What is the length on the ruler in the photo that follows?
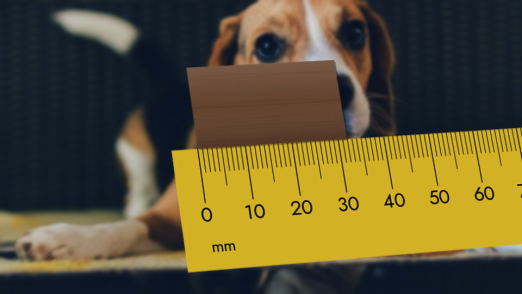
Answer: 32 mm
